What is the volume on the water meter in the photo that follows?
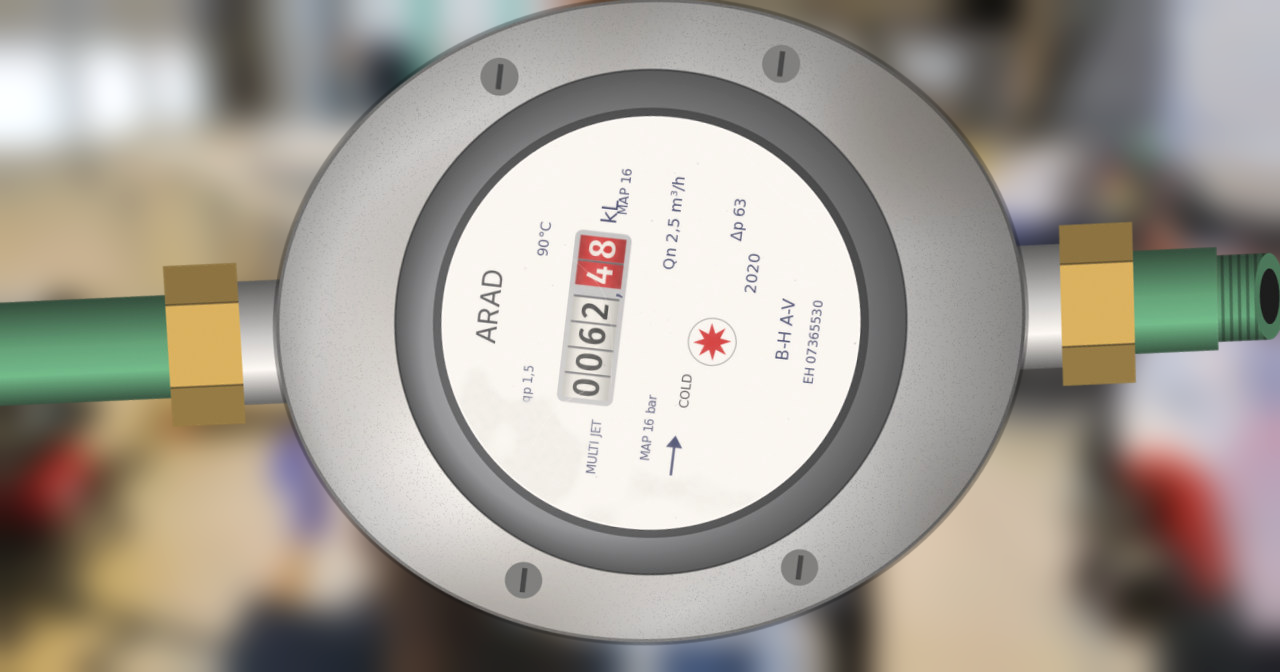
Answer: 62.48 kL
